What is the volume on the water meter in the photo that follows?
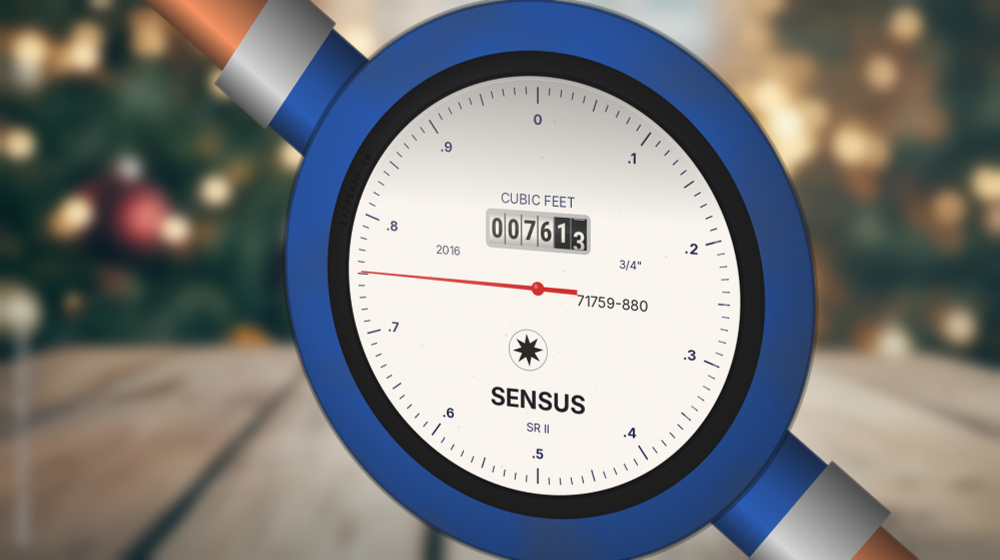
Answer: 7612.75 ft³
